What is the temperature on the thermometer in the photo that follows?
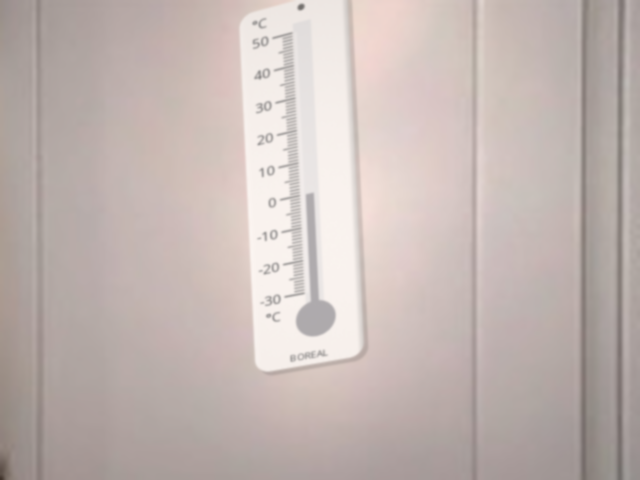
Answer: 0 °C
